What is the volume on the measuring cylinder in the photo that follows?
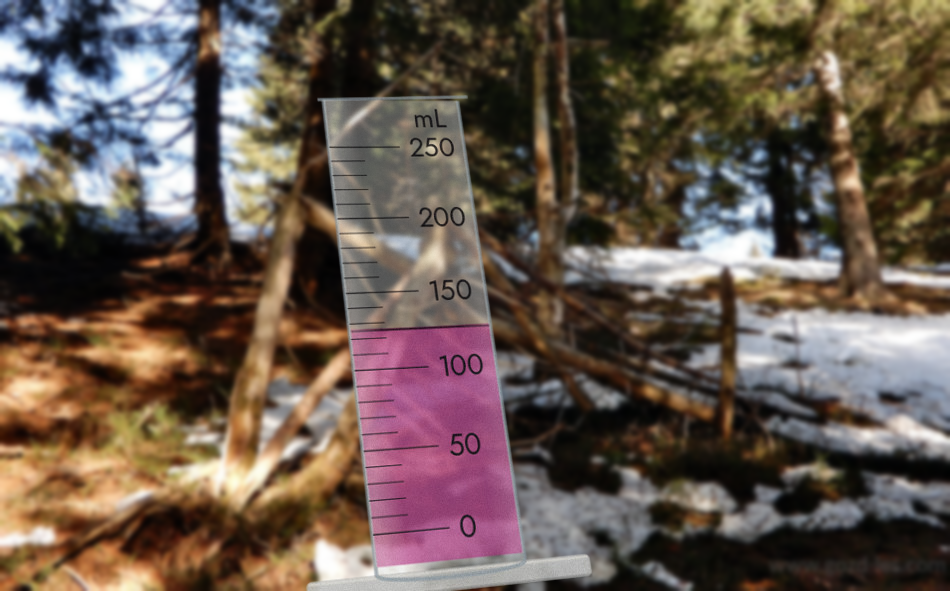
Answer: 125 mL
